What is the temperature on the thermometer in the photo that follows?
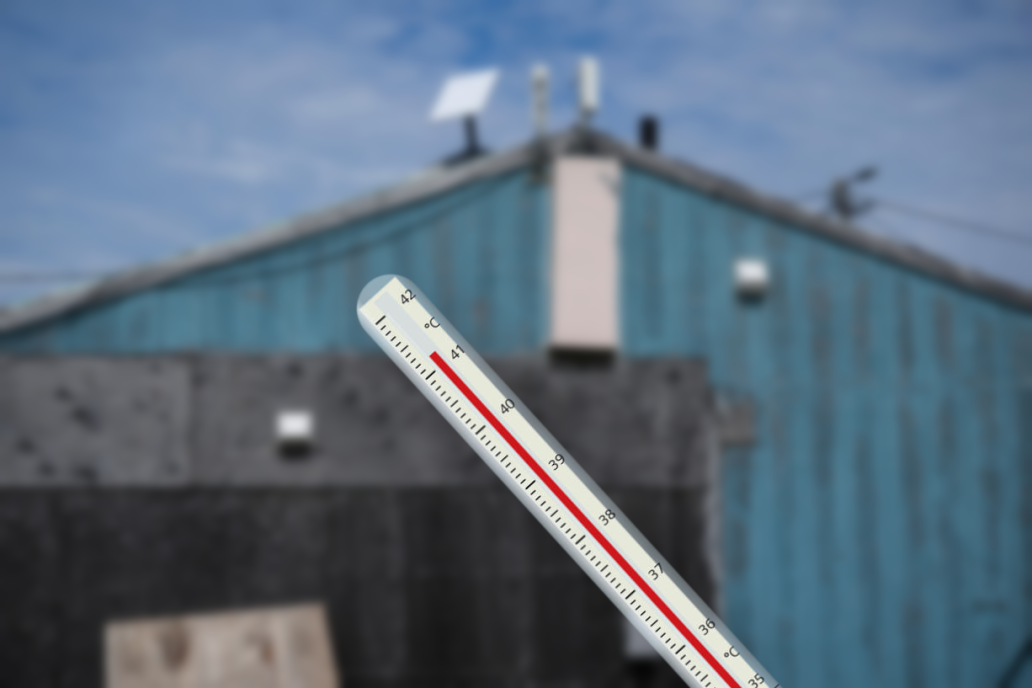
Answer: 41.2 °C
